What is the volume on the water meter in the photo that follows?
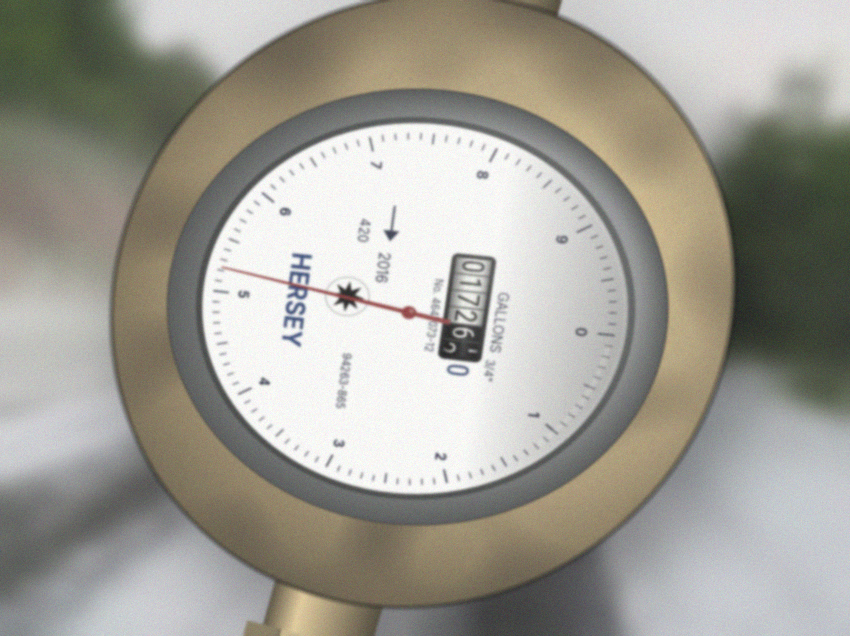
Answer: 172615.2 gal
